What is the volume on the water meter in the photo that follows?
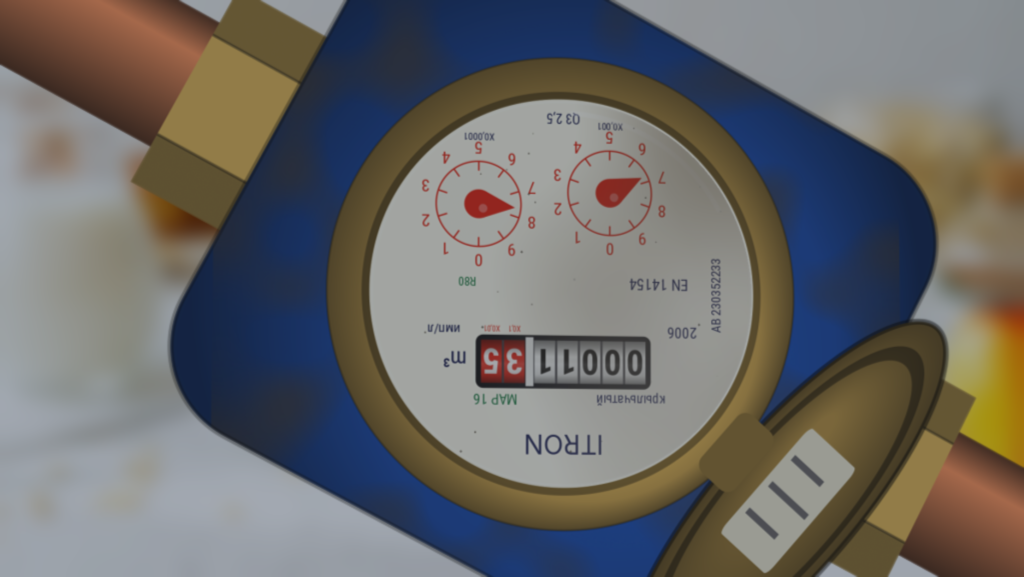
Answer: 11.3567 m³
